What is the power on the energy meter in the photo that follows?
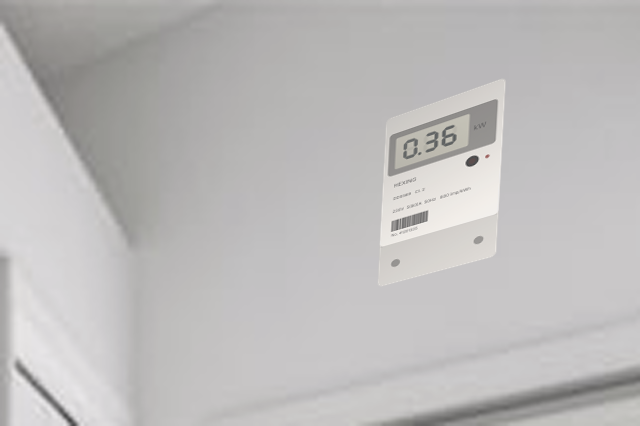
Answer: 0.36 kW
